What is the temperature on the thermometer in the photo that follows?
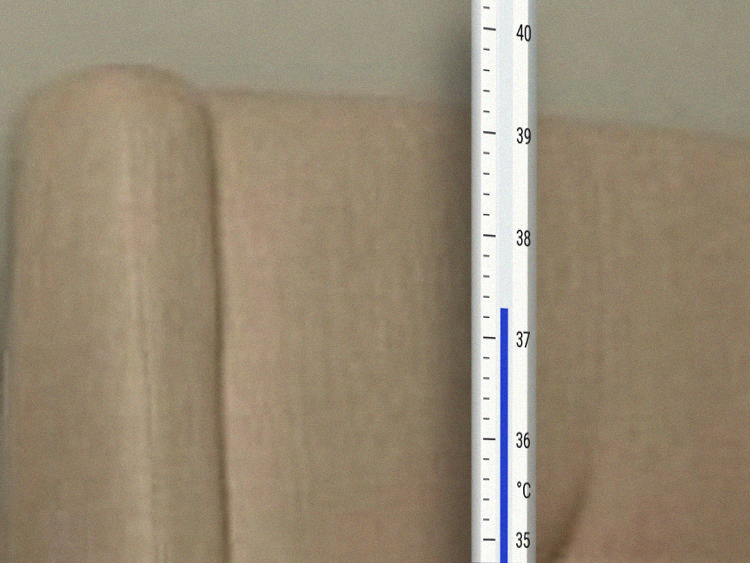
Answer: 37.3 °C
